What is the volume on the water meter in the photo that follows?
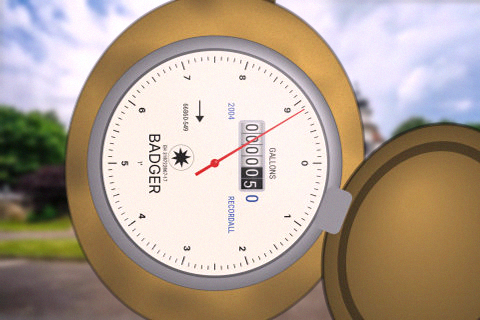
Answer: 49.1 gal
